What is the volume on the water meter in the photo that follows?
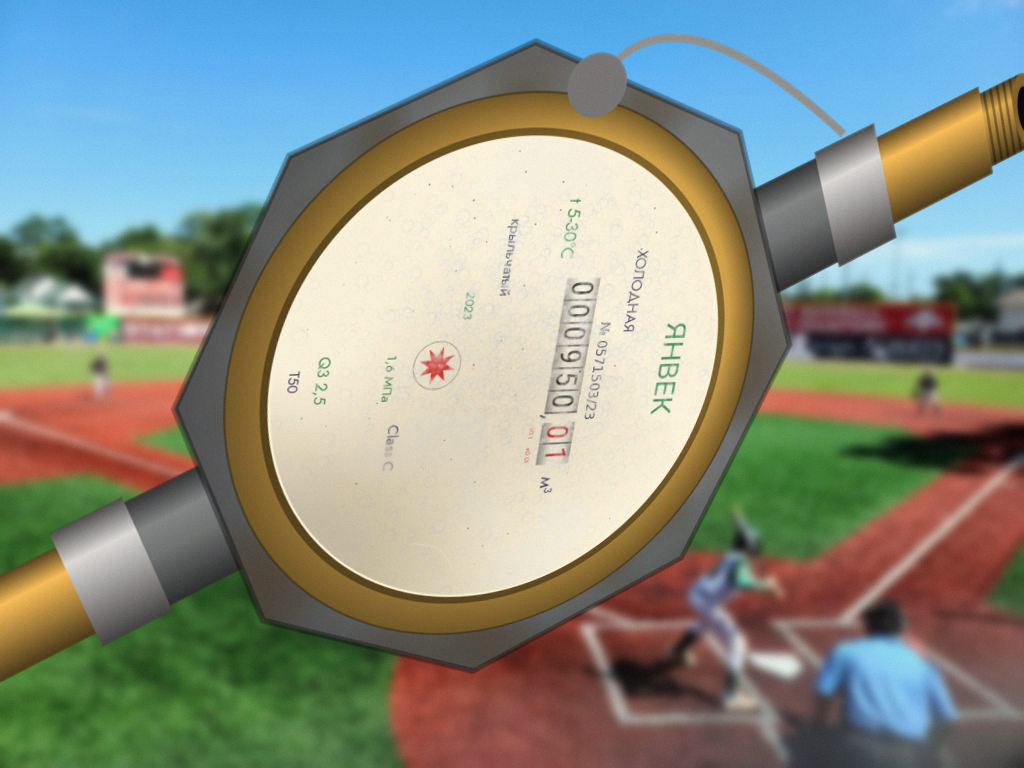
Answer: 950.01 m³
